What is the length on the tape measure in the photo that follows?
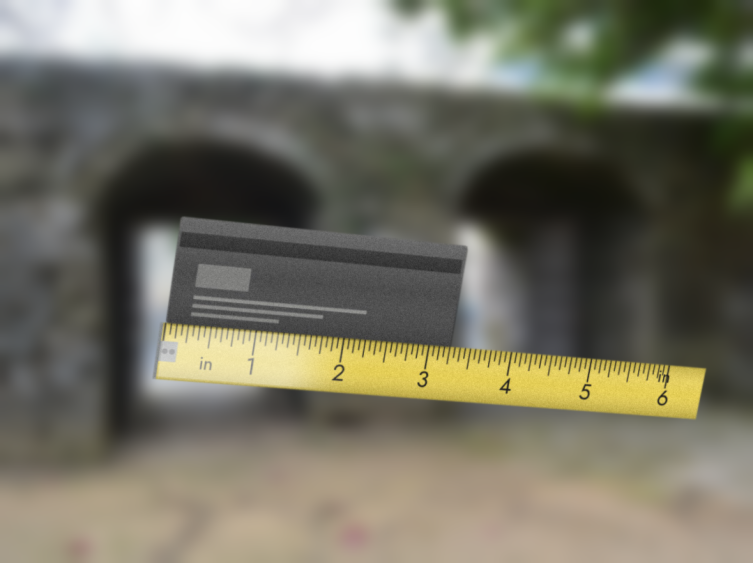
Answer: 3.25 in
